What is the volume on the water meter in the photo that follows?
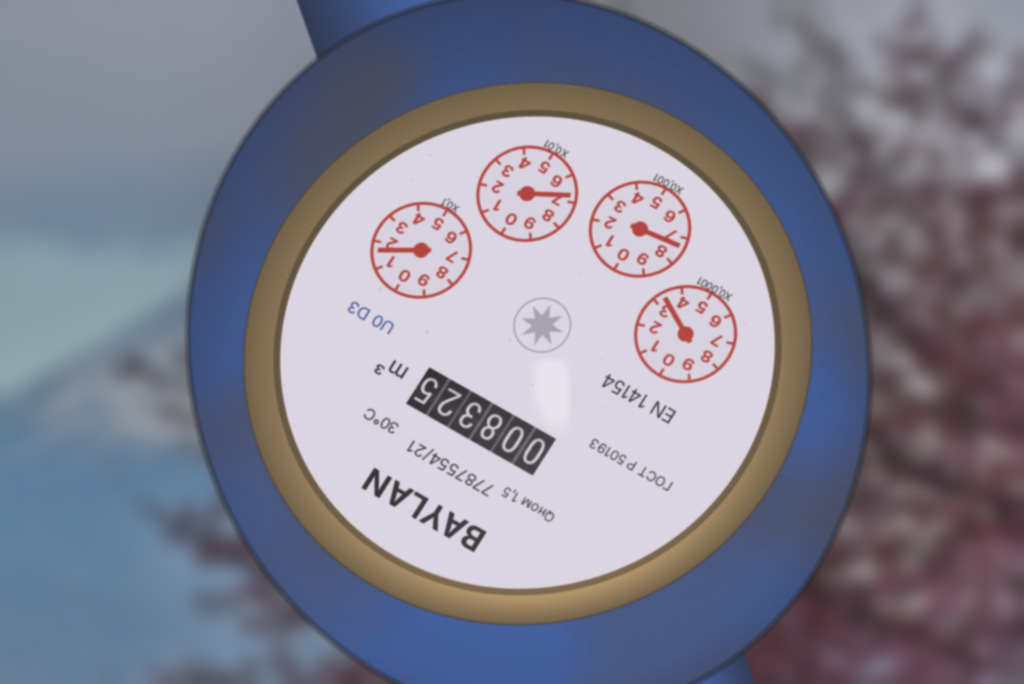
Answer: 8325.1673 m³
